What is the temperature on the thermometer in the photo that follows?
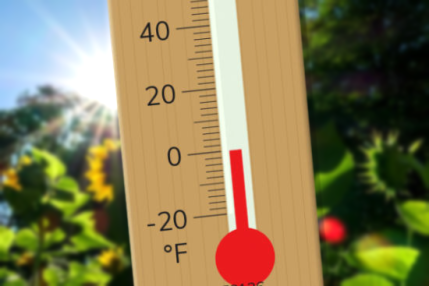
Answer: 0 °F
